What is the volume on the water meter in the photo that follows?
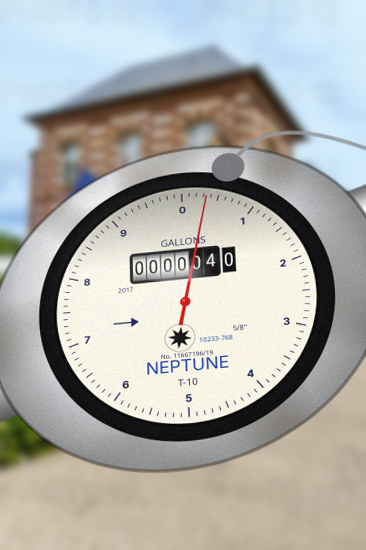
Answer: 40.3 gal
